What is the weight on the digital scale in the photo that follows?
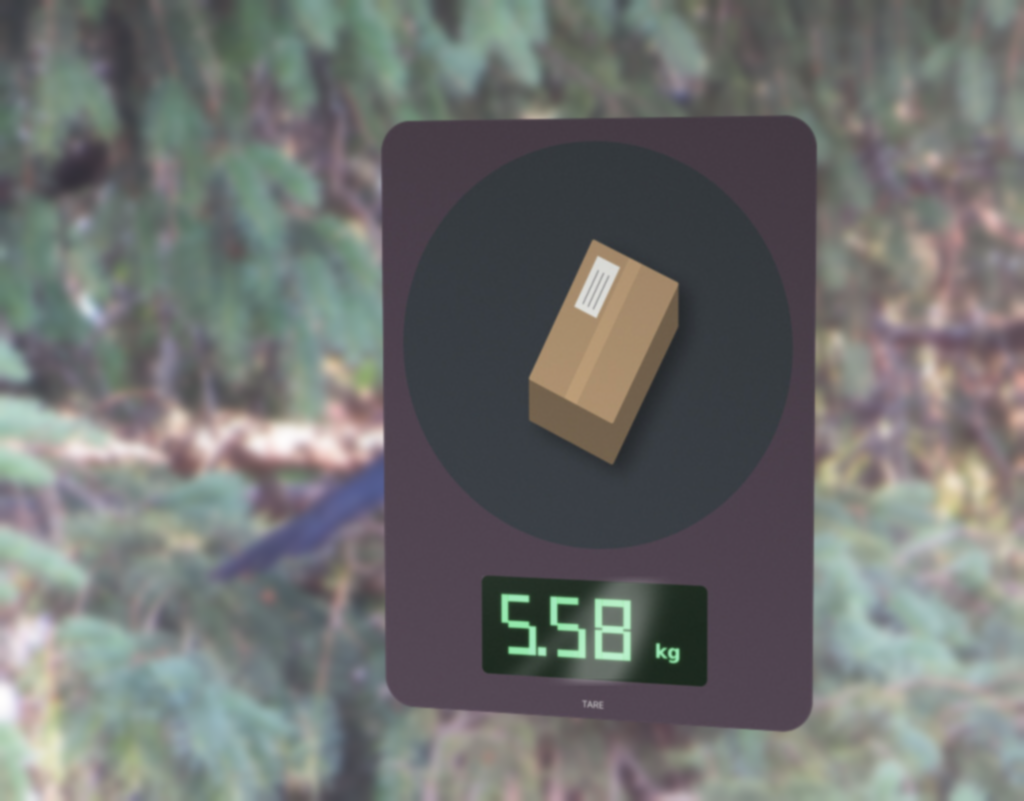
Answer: 5.58 kg
